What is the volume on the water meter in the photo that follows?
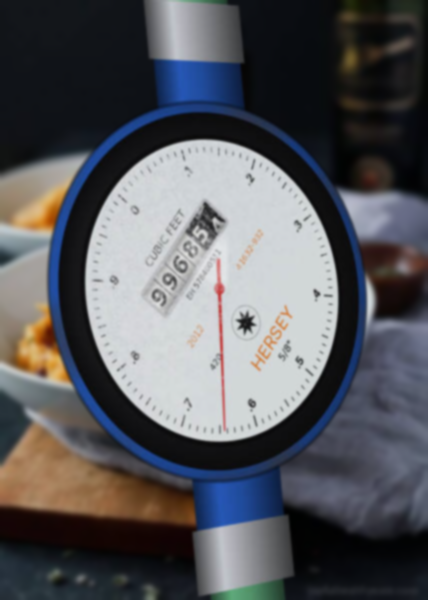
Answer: 996853.64 ft³
